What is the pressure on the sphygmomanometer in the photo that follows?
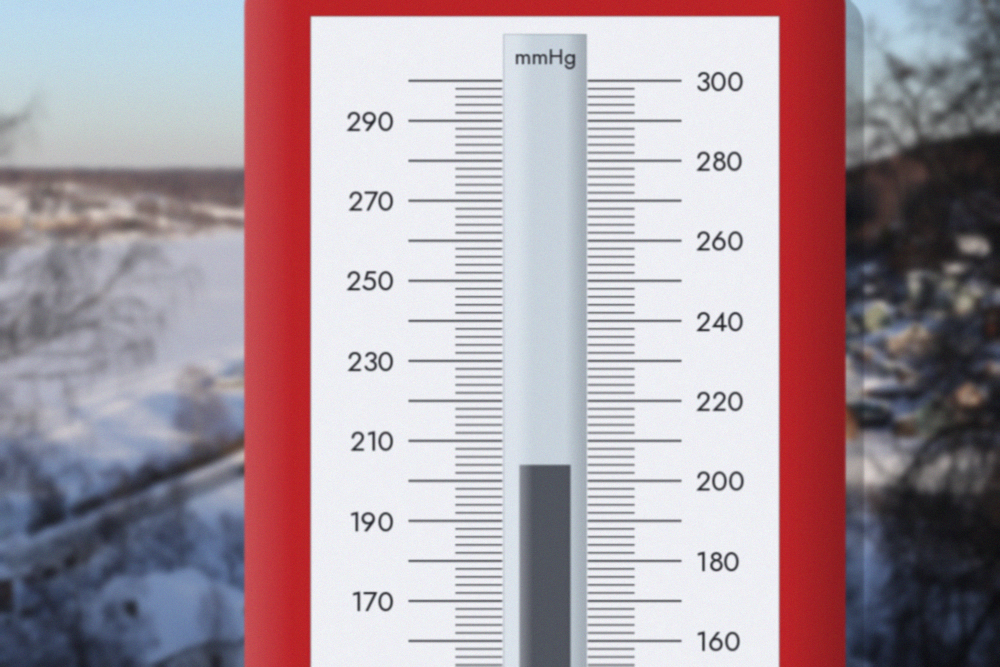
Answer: 204 mmHg
